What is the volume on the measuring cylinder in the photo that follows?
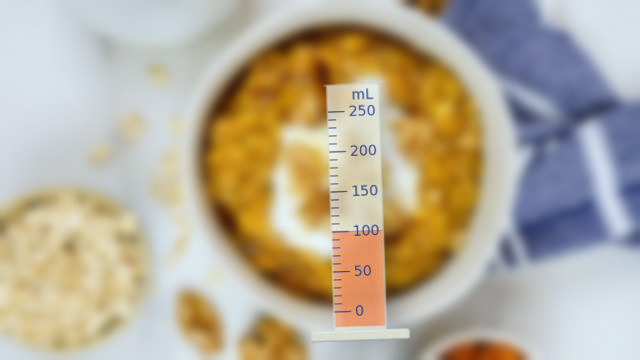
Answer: 100 mL
